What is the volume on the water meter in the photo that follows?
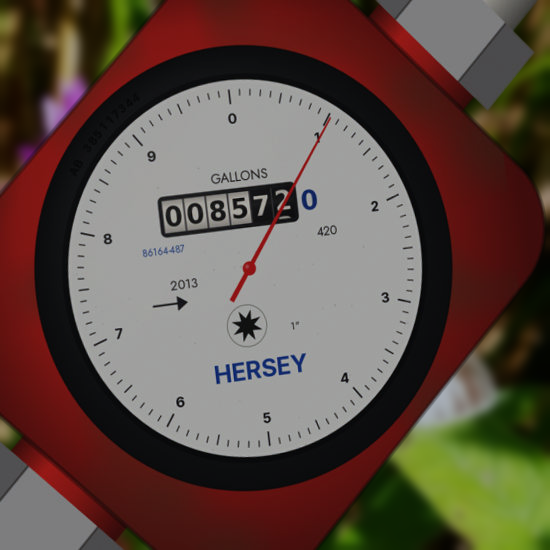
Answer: 85721.0 gal
